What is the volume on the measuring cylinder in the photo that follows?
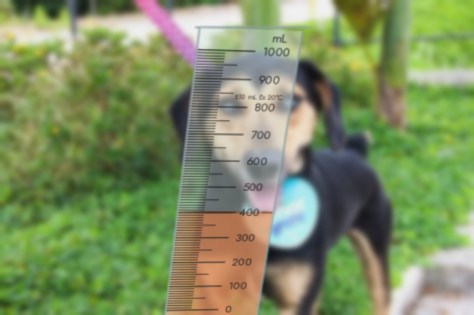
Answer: 400 mL
